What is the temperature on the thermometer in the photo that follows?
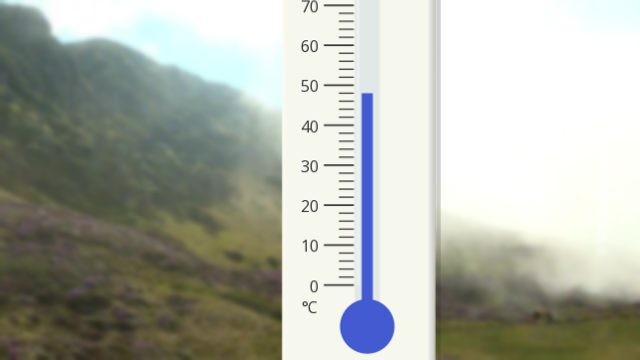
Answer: 48 °C
